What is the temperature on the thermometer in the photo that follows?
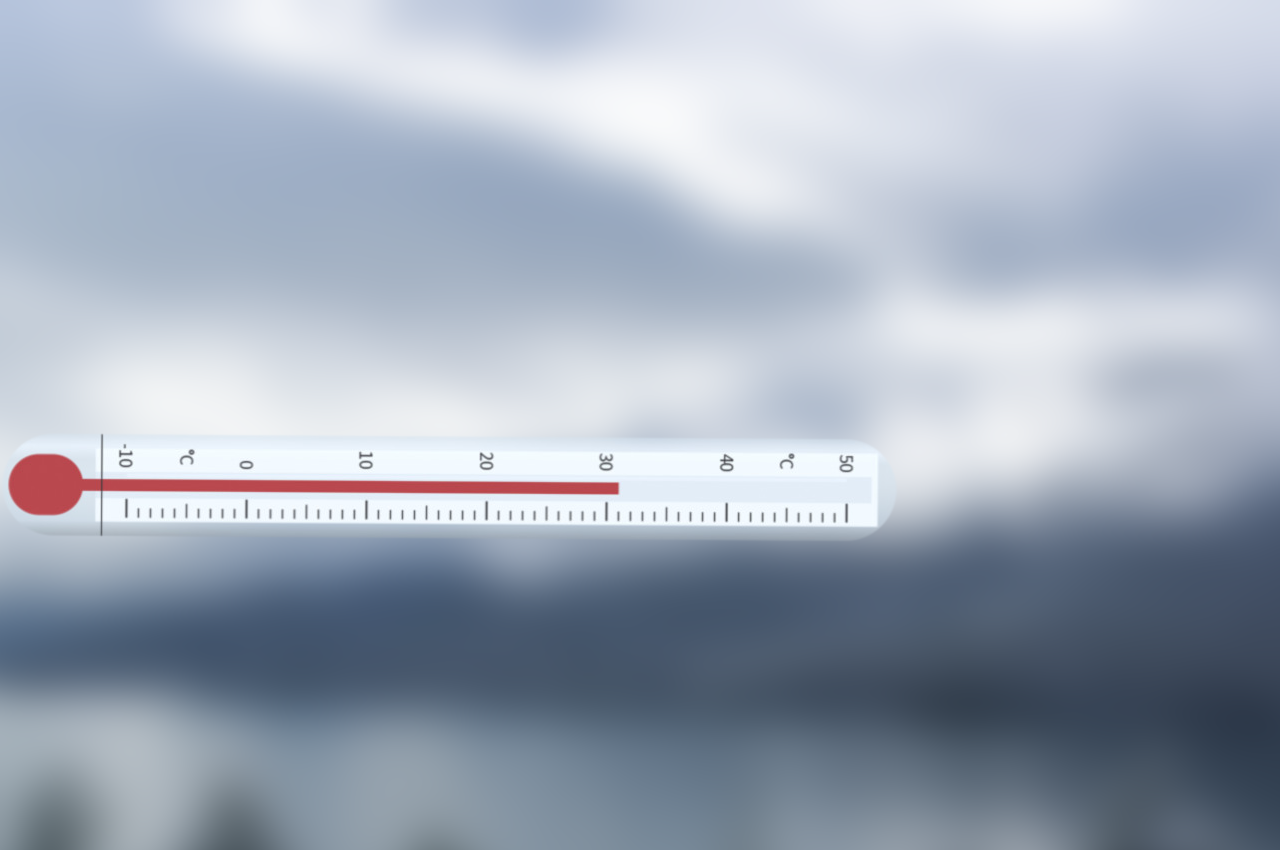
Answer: 31 °C
